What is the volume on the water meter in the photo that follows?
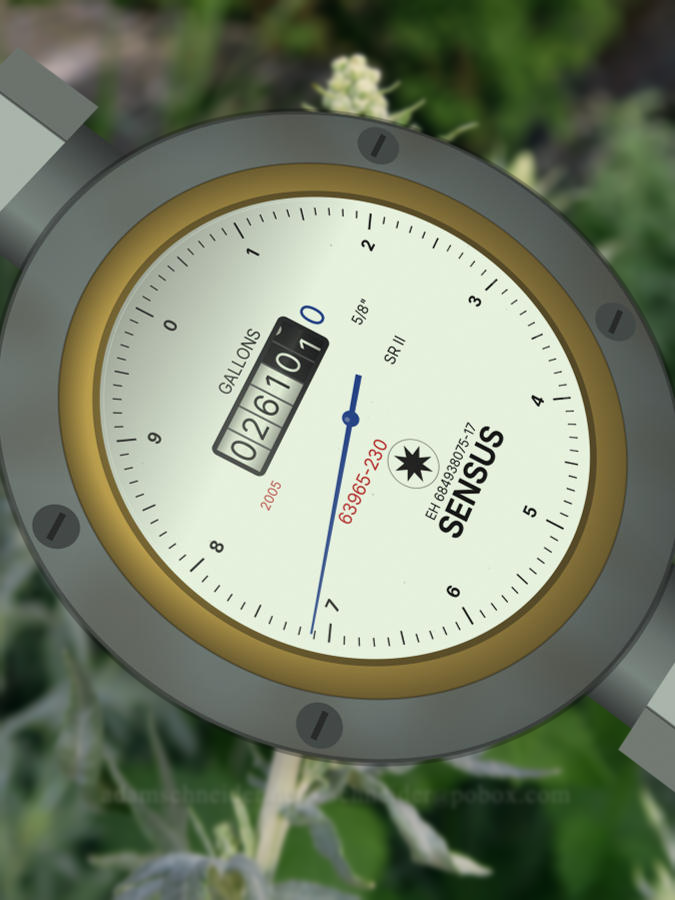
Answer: 261007.1 gal
